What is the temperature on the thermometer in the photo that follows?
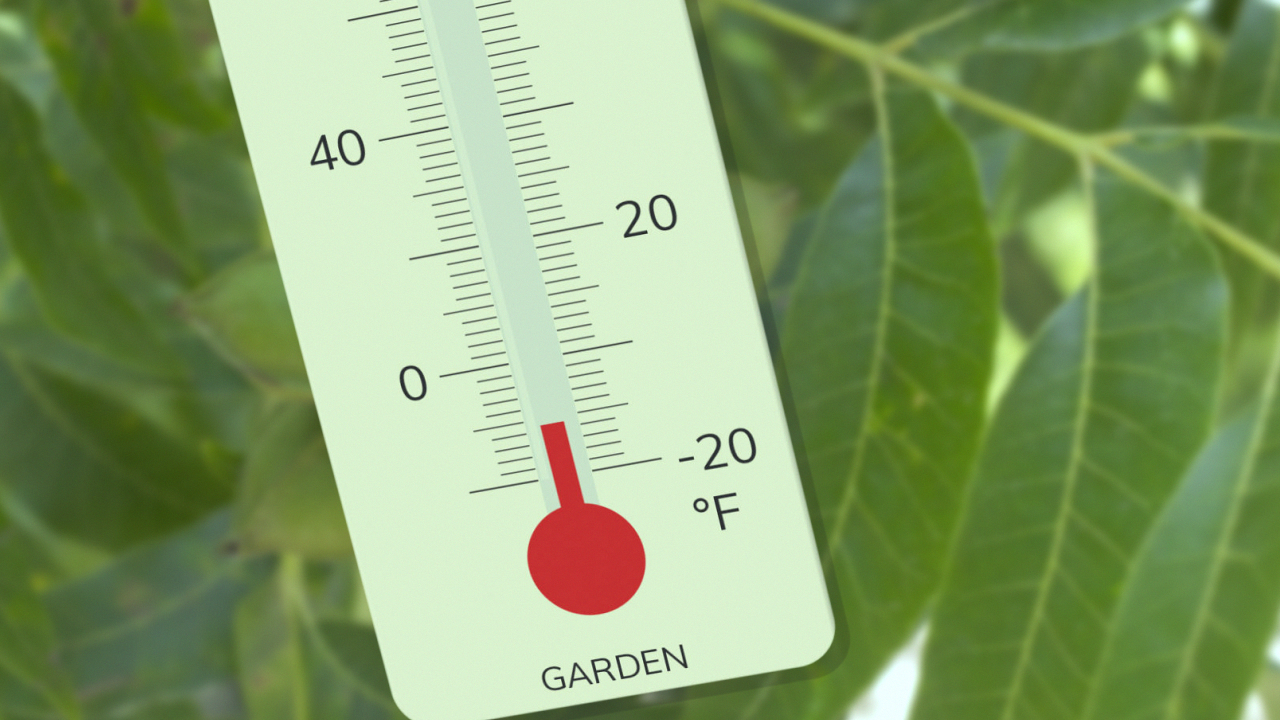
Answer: -11 °F
